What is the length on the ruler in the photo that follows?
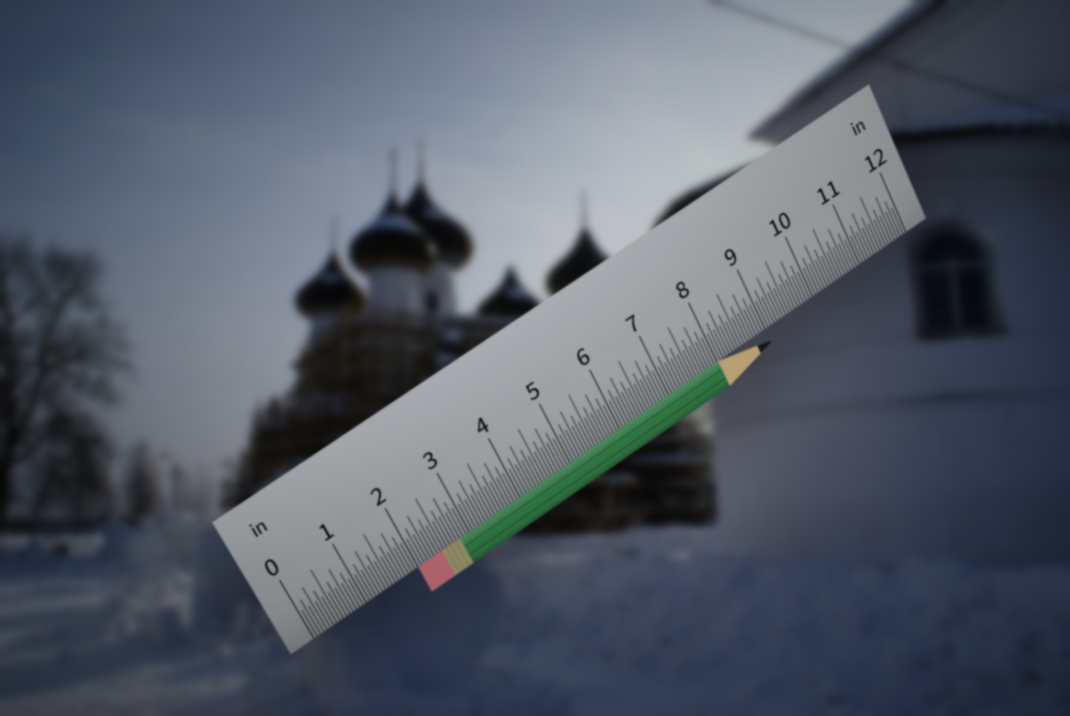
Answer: 7 in
